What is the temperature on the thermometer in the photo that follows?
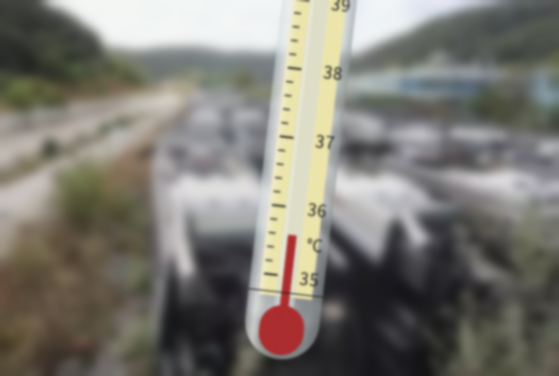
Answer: 35.6 °C
